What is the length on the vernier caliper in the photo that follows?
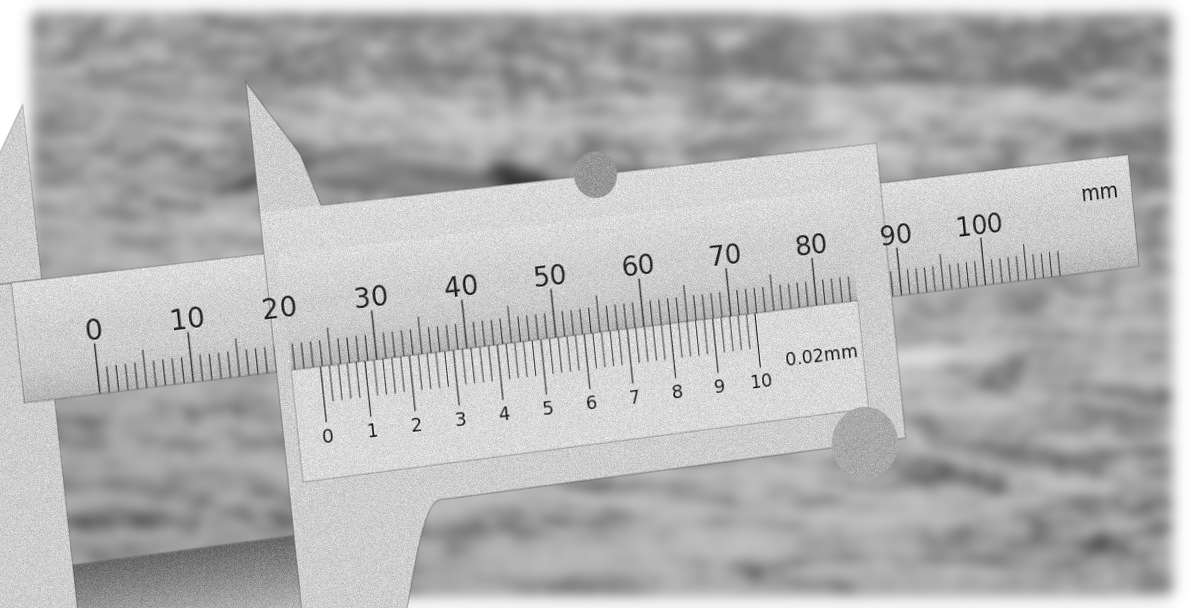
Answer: 23.8 mm
